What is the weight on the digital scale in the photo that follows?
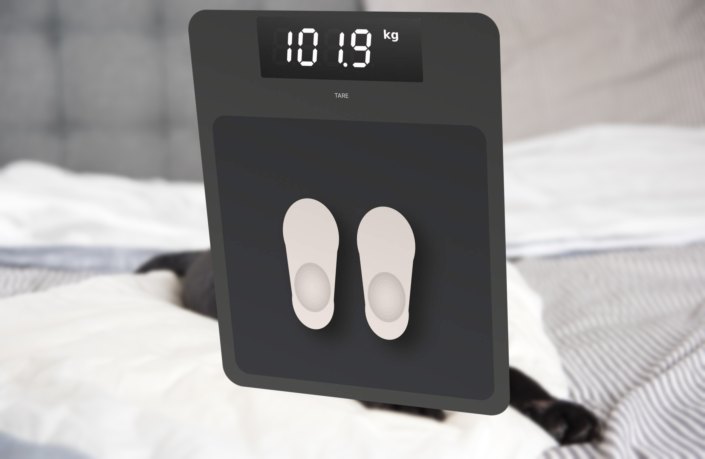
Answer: 101.9 kg
